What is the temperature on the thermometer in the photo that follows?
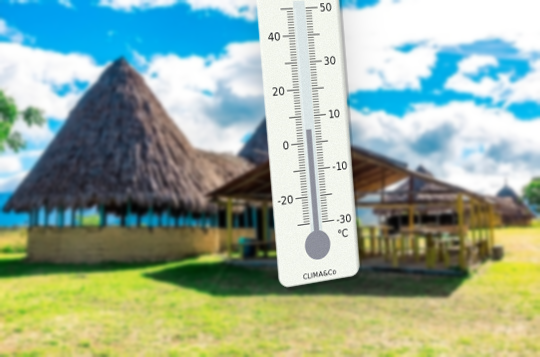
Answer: 5 °C
